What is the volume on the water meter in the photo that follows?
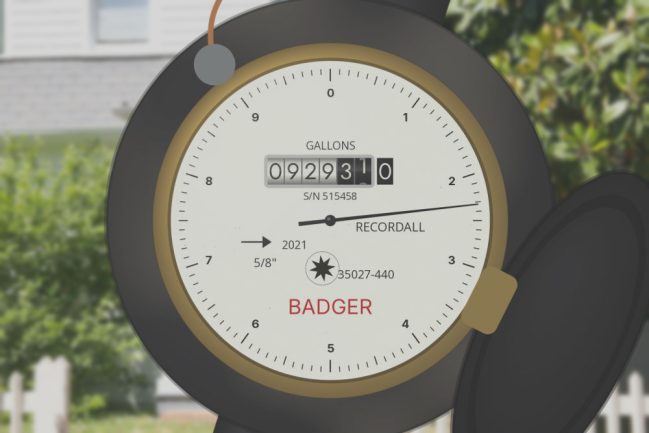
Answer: 929312.3 gal
